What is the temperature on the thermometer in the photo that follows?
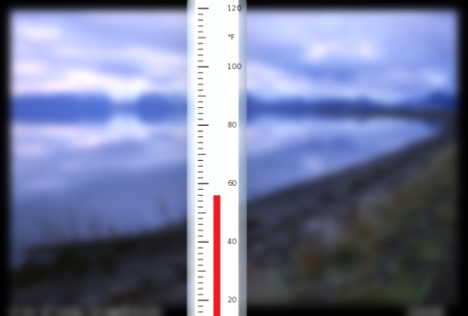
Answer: 56 °F
